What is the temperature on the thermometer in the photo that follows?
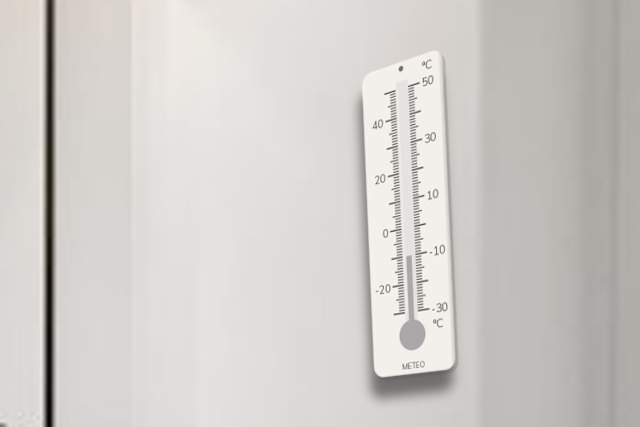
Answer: -10 °C
